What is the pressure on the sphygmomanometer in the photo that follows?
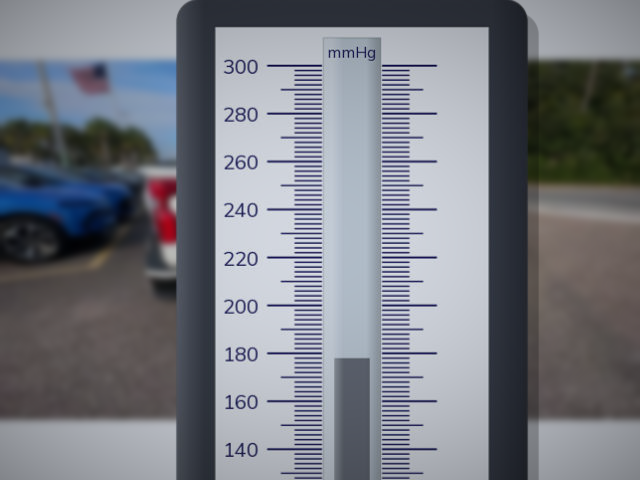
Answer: 178 mmHg
